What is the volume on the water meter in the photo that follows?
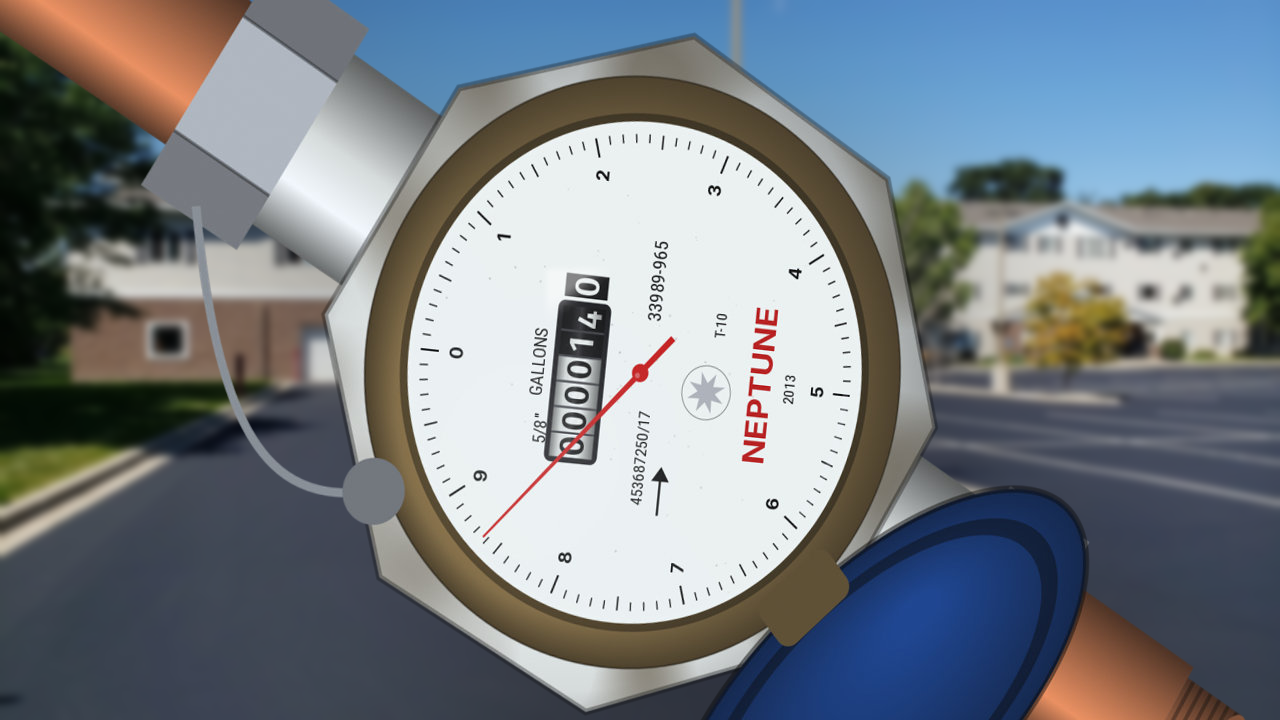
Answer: 138.6 gal
